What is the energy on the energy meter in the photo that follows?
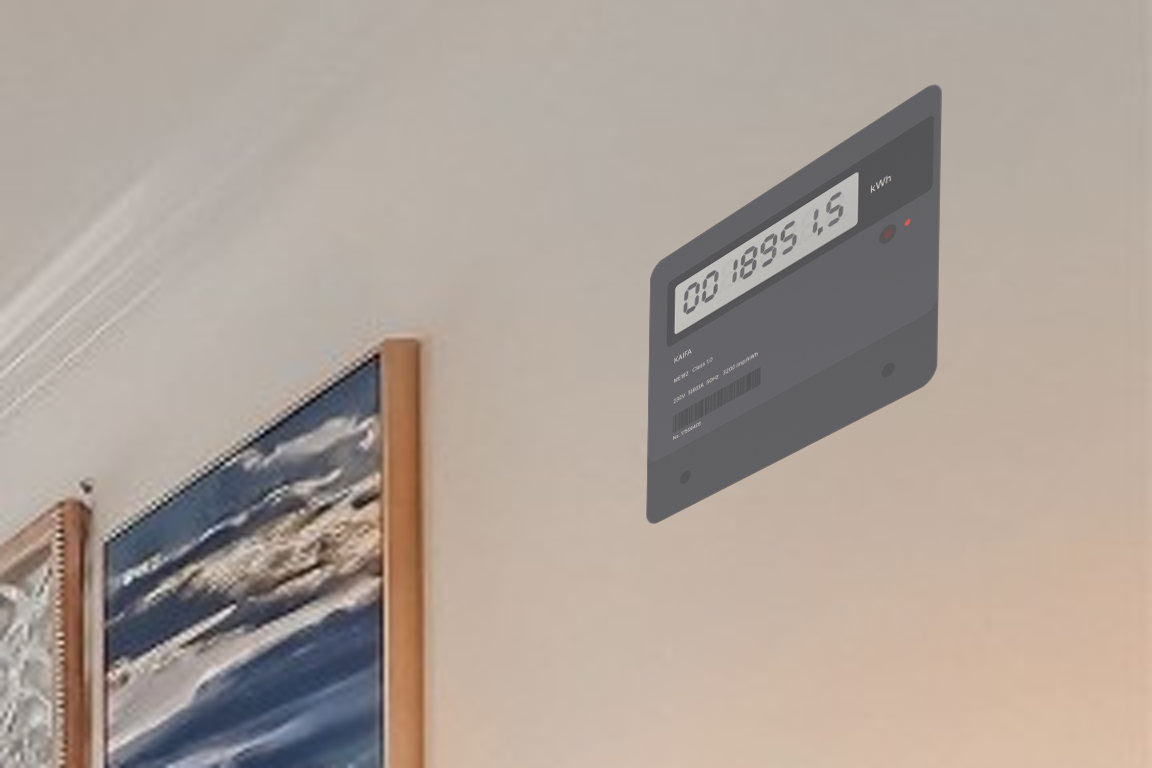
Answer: 18951.5 kWh
